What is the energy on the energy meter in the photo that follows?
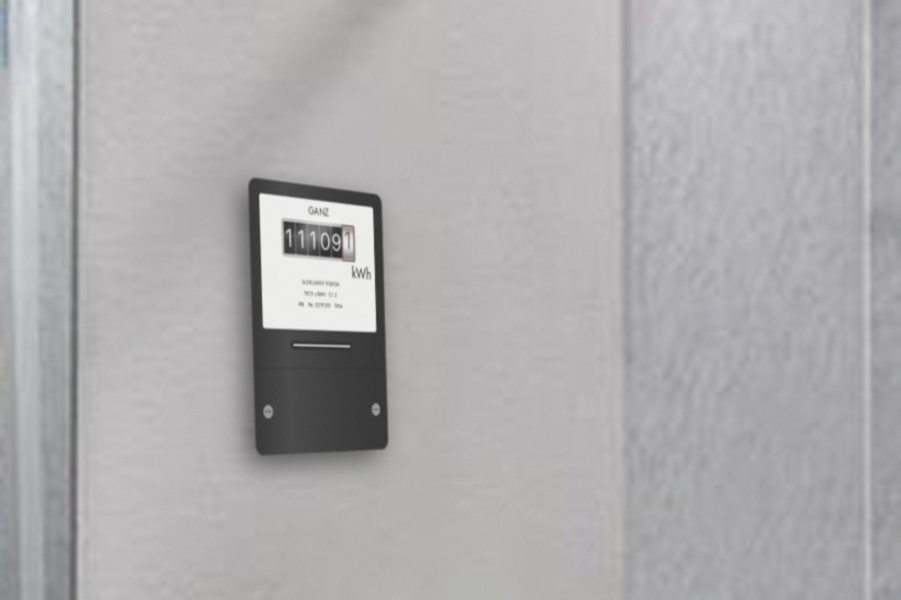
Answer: 11109.1 kWh
